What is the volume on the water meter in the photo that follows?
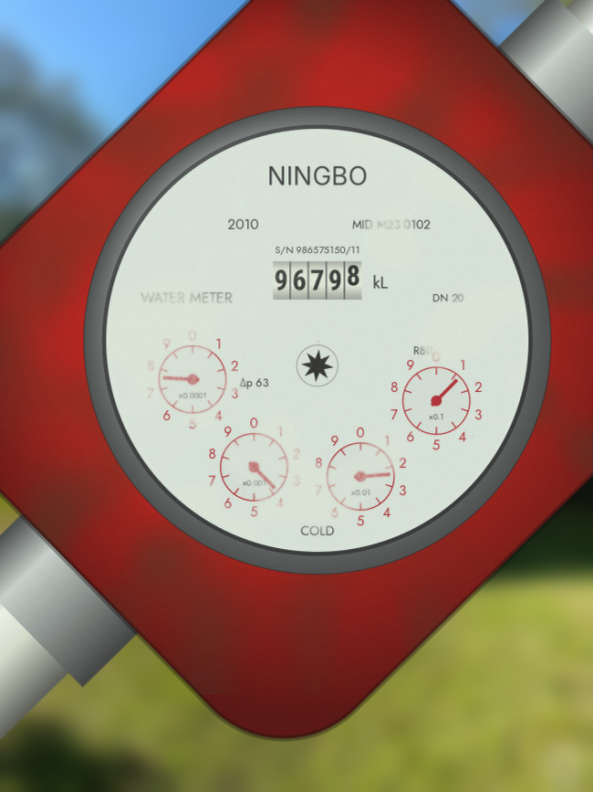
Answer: 96798.1237 kL
